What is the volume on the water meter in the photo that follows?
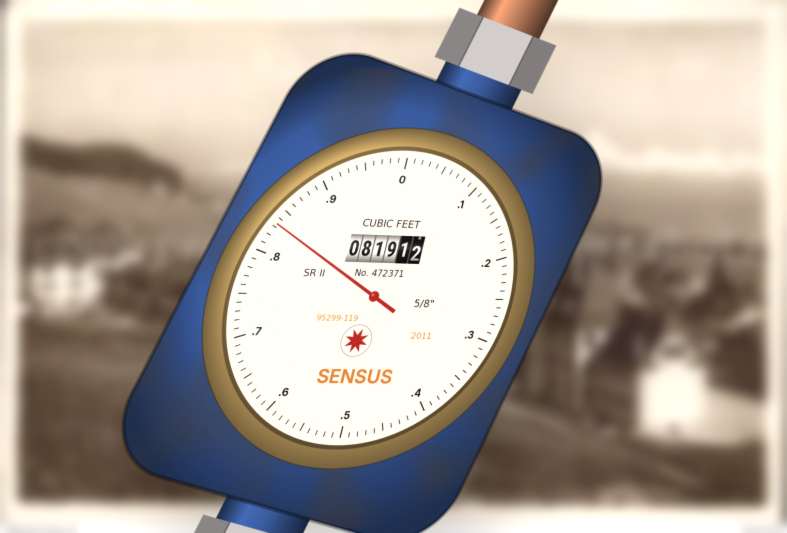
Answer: 81911.83 ft³
